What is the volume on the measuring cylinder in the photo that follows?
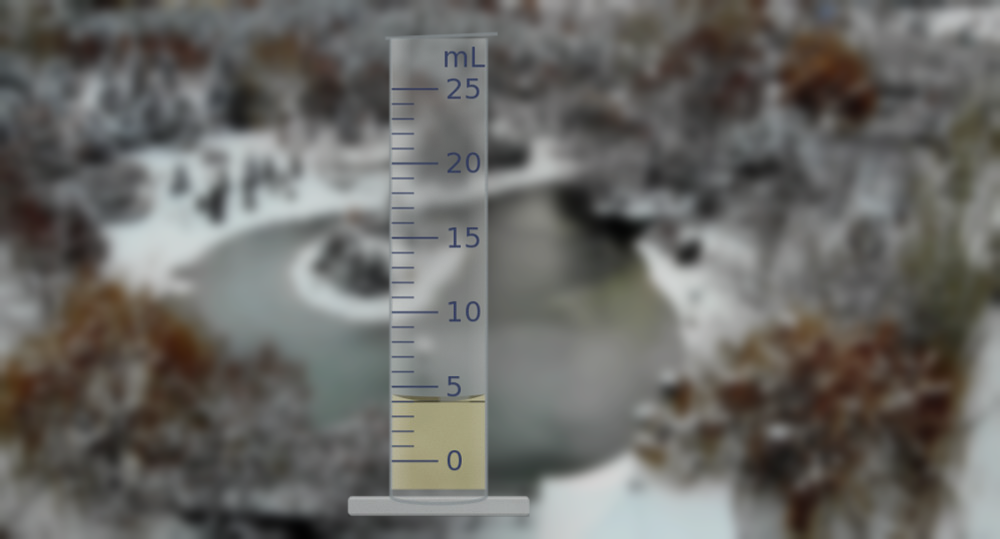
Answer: 4 mL
